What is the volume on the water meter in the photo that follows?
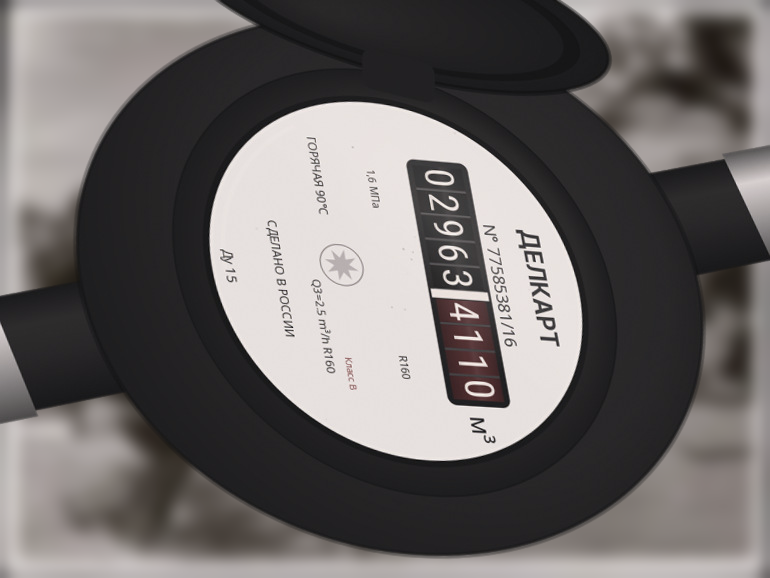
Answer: 2963.4110 m³
